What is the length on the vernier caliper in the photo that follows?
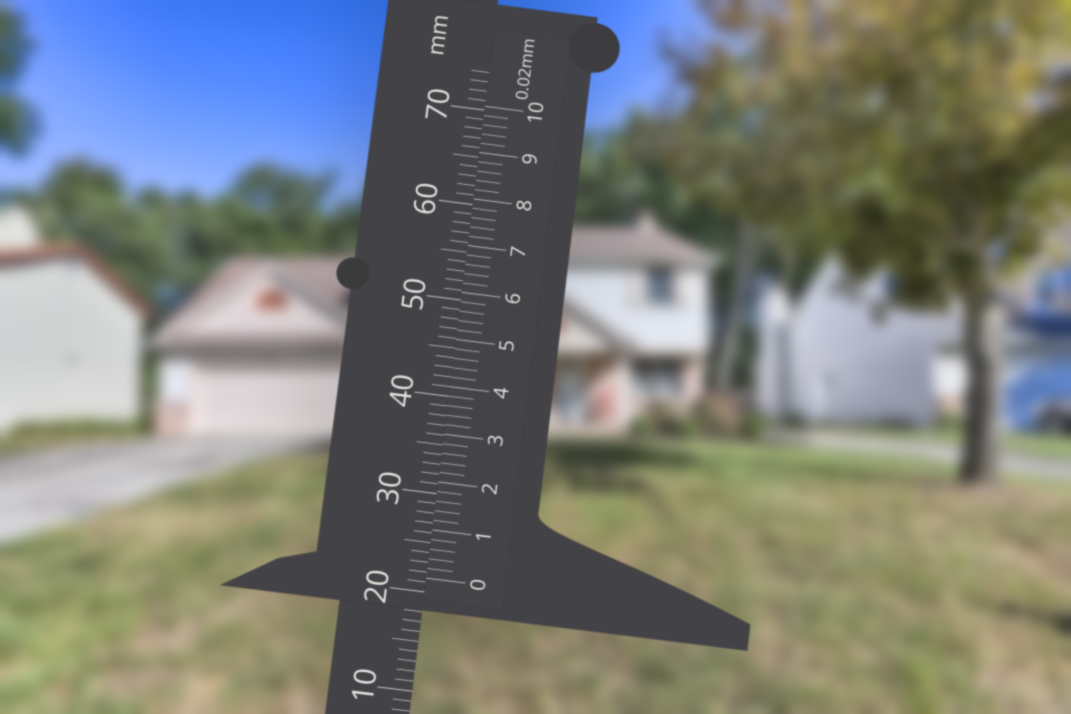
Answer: 21.4 mm
